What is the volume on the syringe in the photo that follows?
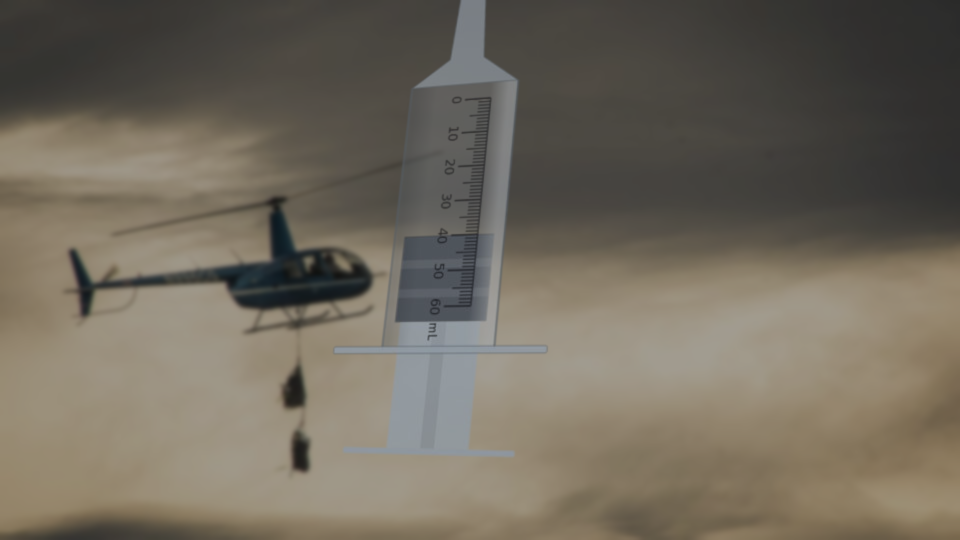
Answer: 40 mL
